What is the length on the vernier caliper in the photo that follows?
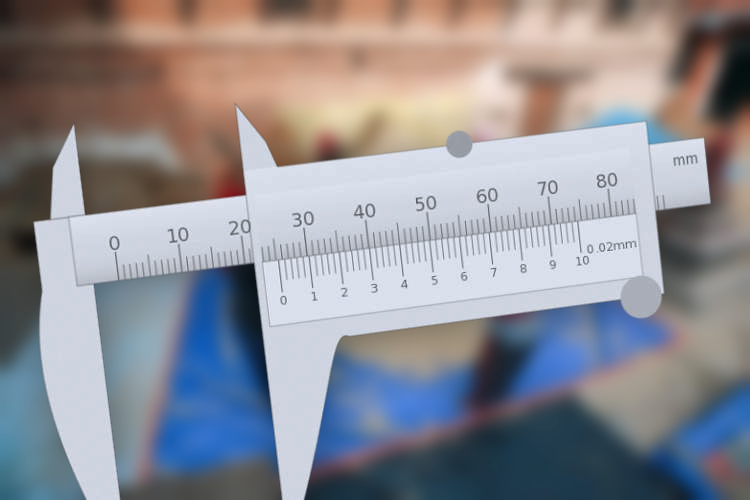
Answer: 25.4 mm
